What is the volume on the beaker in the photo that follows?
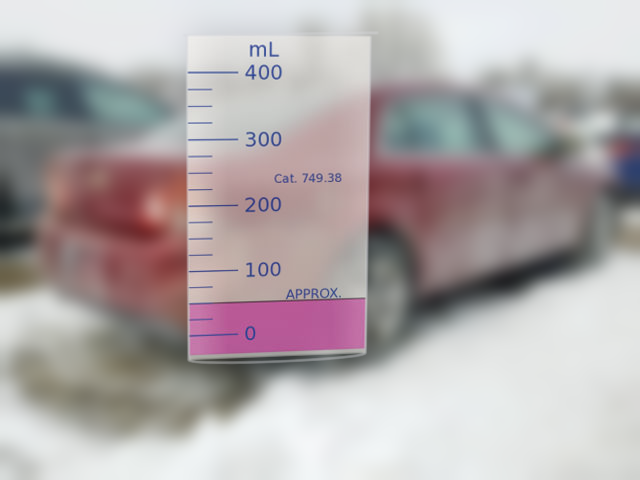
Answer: 50 mL
